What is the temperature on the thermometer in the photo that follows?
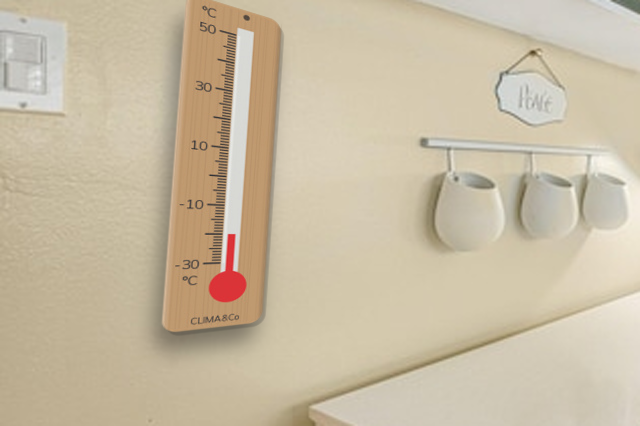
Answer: -20 °C
